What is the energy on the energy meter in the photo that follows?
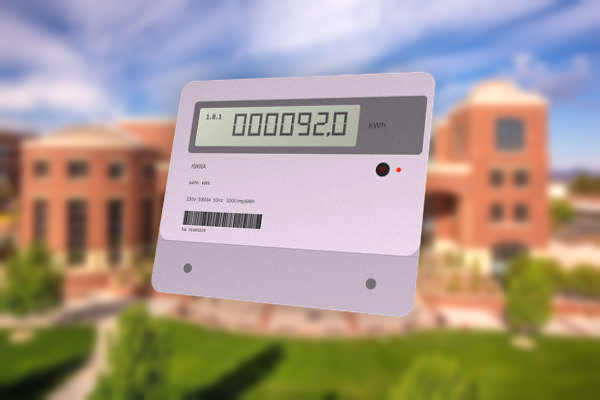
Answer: 92.0 kWh
